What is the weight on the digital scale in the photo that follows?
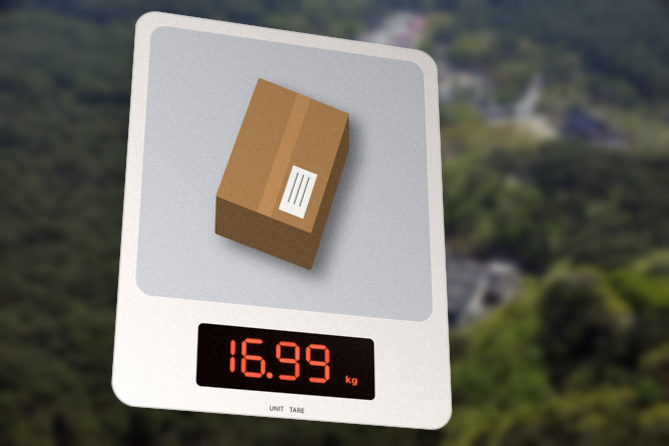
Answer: 16.99 kg
